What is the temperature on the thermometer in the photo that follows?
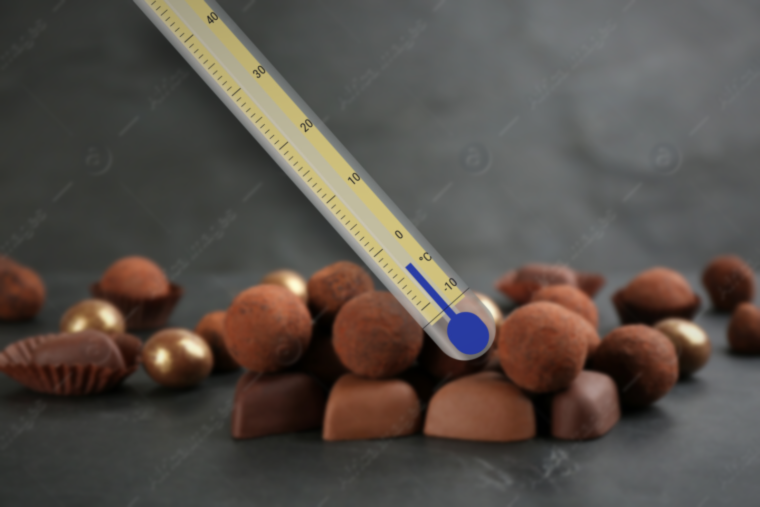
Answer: -4 °C
